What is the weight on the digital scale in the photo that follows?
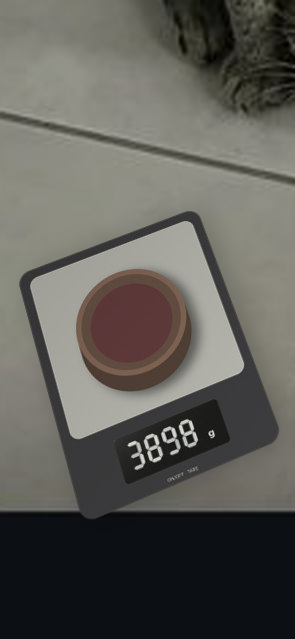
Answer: 3898 g
